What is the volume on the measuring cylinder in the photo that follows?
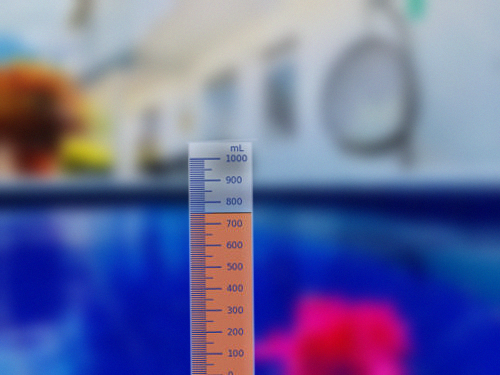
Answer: 750 mL
